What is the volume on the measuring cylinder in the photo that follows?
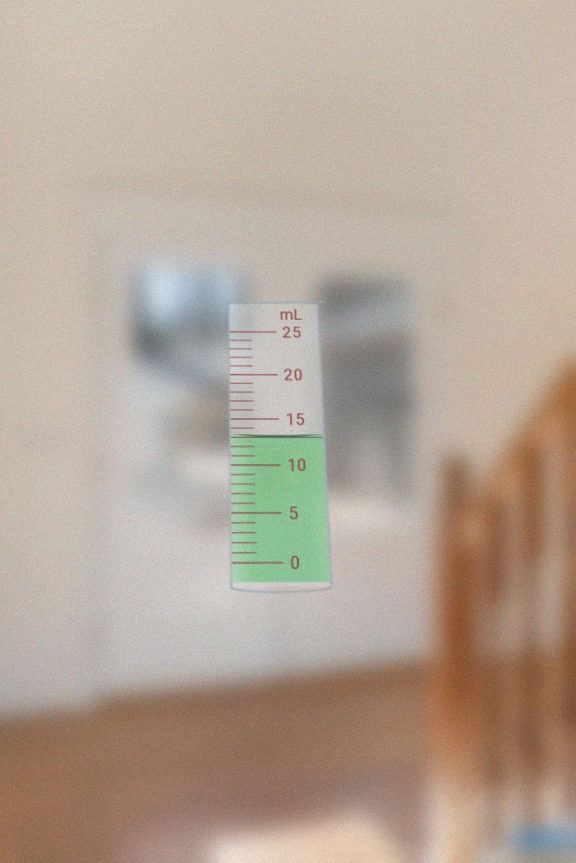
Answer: 13 mL
